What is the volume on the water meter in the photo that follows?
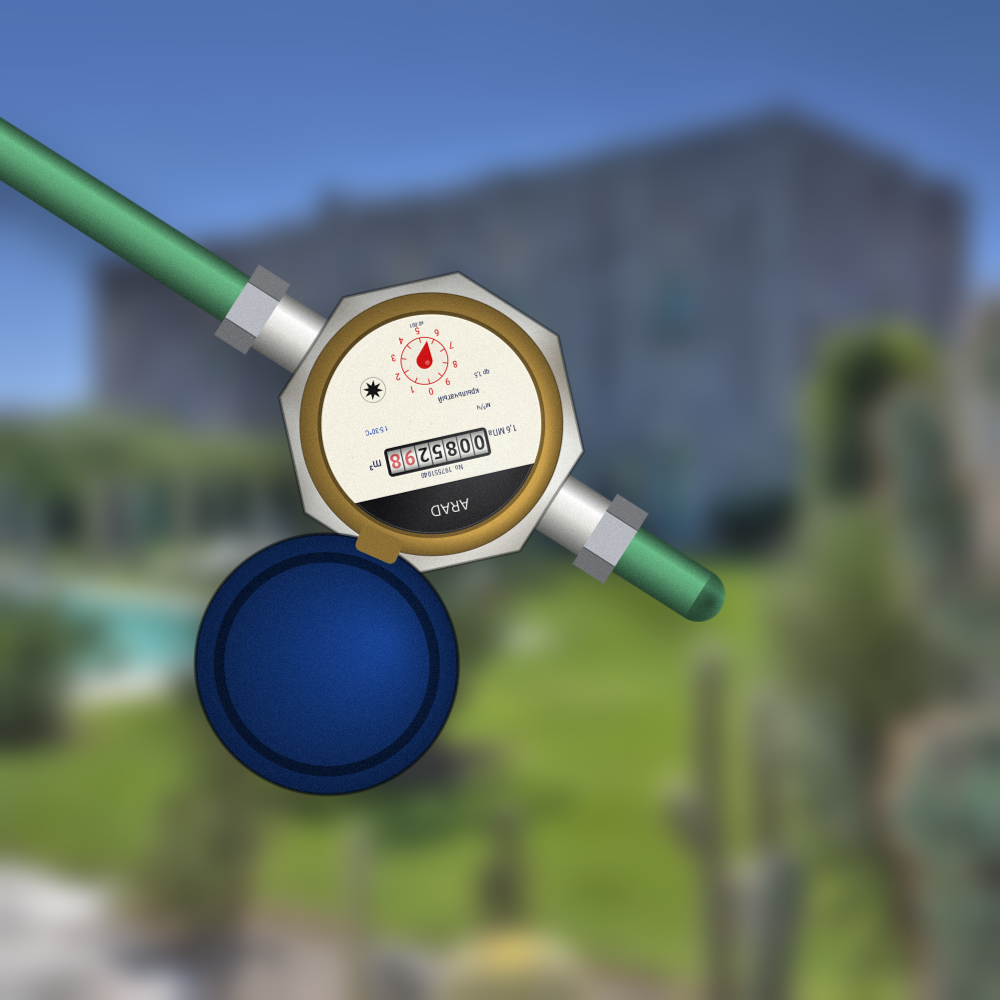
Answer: 852.985 m³
